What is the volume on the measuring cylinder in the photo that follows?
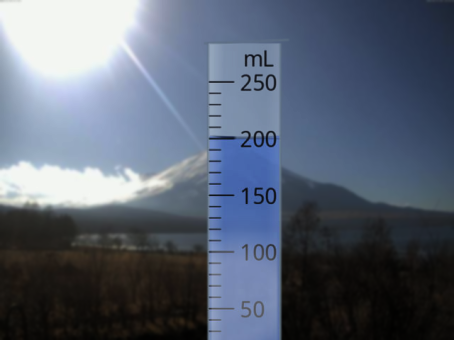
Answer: 200 mL
